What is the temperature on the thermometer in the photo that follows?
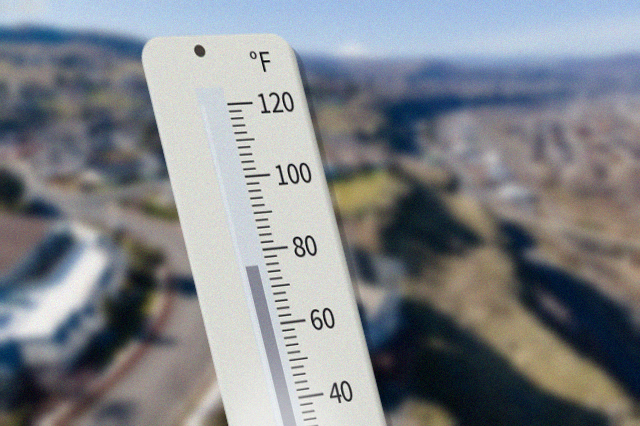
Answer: 76 °F
